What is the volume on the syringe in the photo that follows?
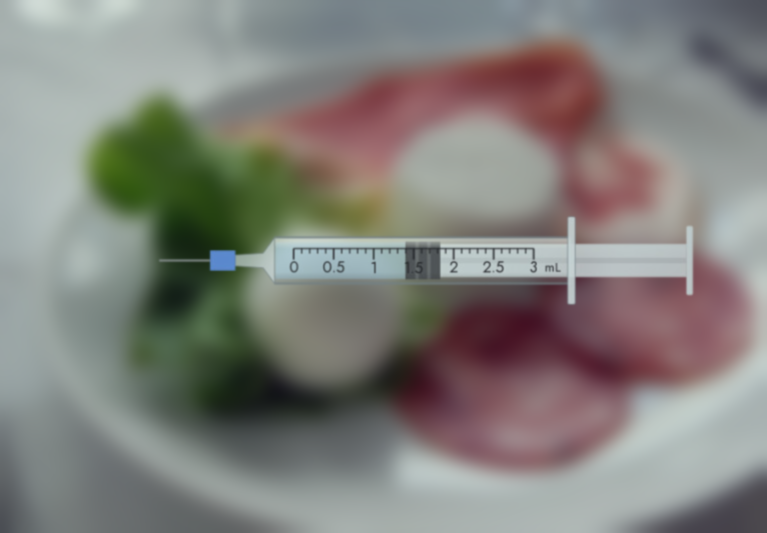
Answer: 1.4 mL
